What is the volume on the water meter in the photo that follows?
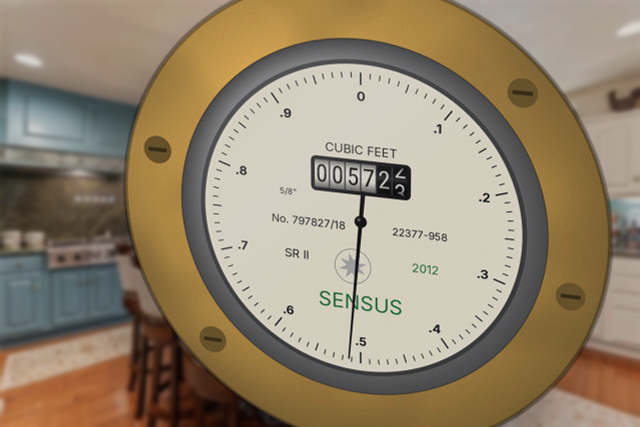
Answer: 5722.51 ft³
